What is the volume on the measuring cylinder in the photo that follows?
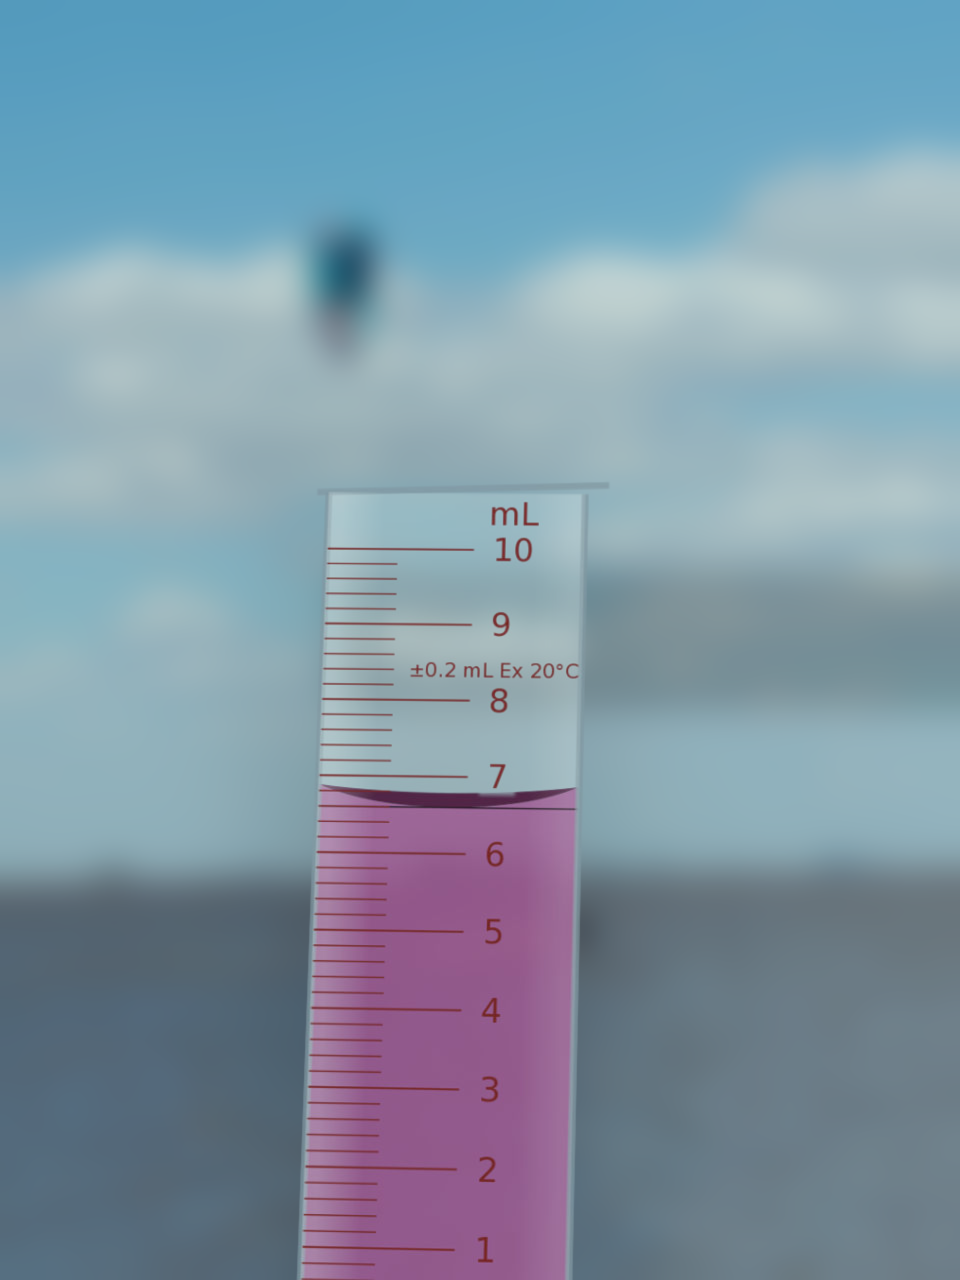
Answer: 6.6 mL
